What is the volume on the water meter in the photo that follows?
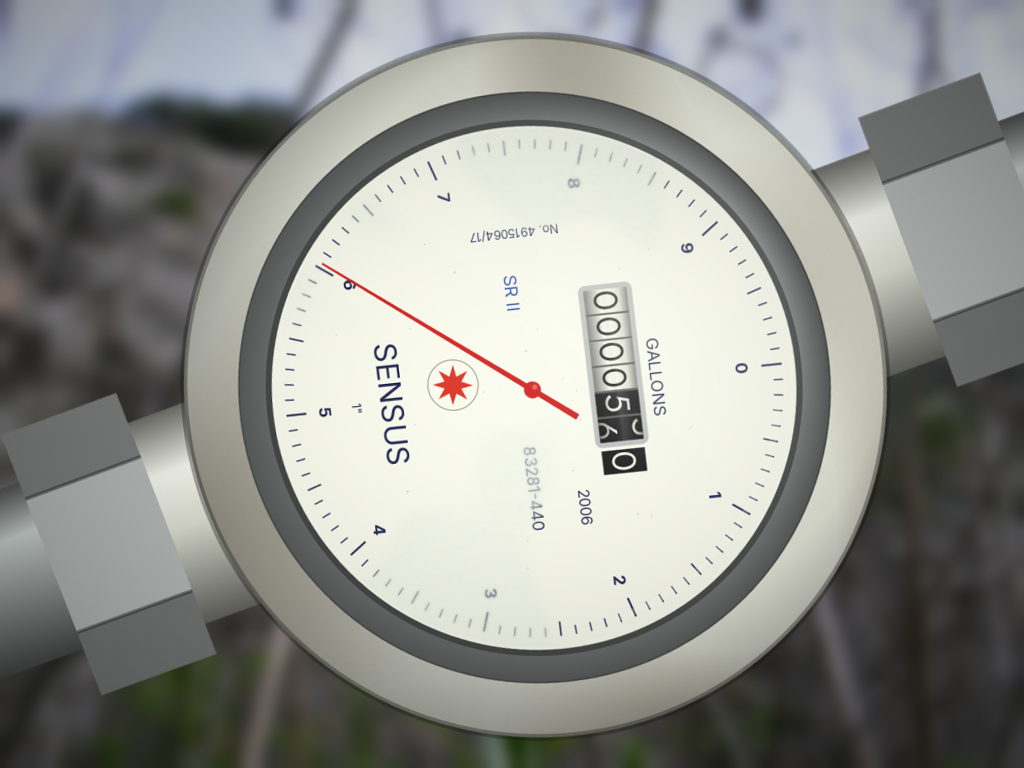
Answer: 556.0 gal
